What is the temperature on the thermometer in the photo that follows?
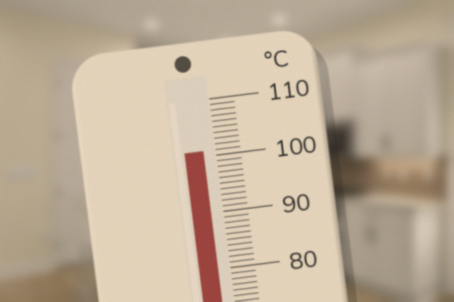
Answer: 101 °C
